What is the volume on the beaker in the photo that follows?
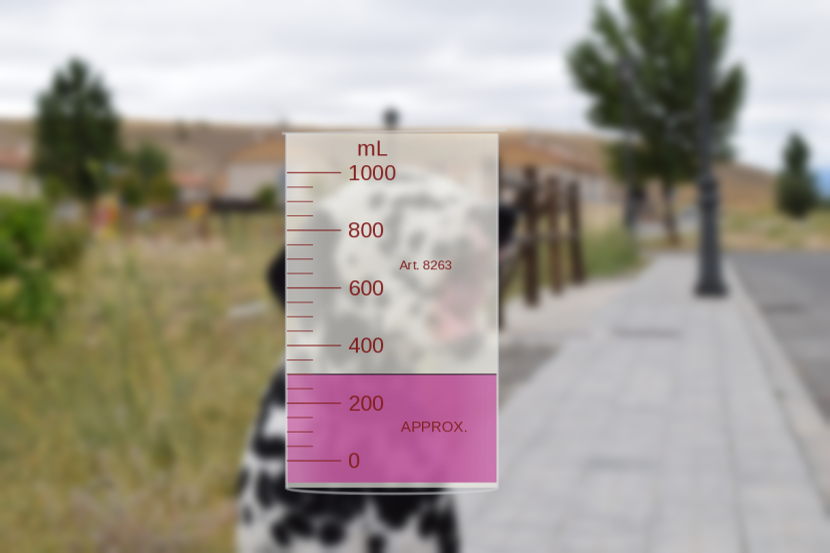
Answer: 300 mL
